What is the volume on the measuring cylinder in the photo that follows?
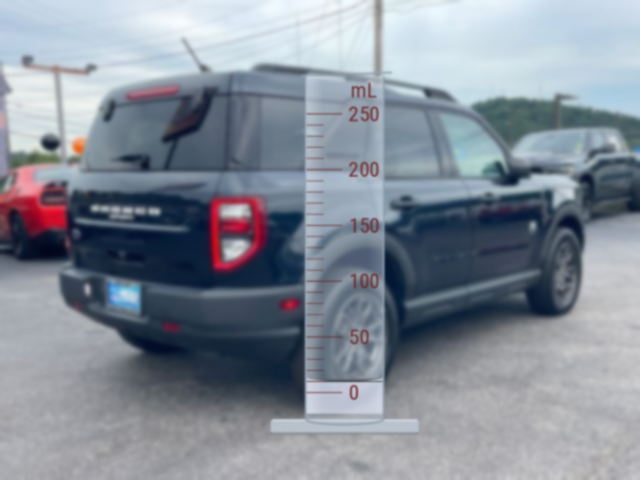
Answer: 10 mL
